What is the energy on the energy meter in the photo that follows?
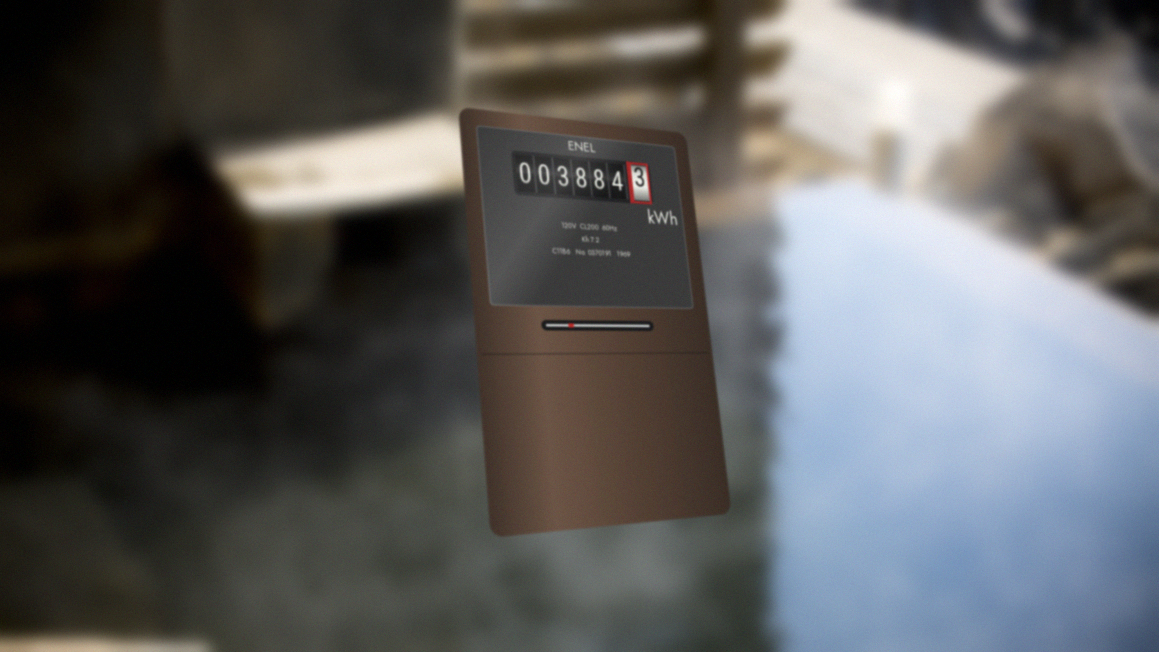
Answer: 3884.3 kWh
